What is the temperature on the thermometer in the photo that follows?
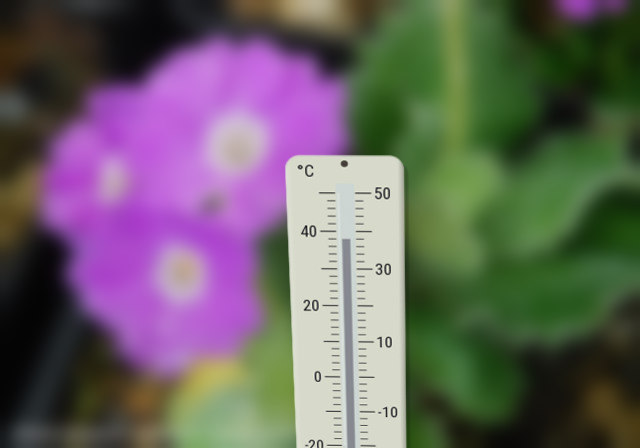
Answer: 38 °C
